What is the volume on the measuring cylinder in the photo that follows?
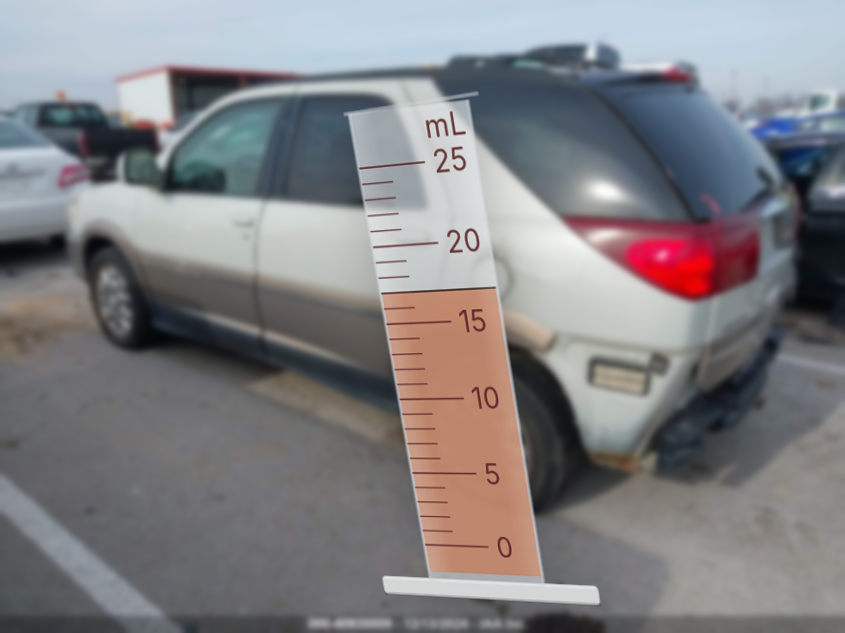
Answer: 17 mL
